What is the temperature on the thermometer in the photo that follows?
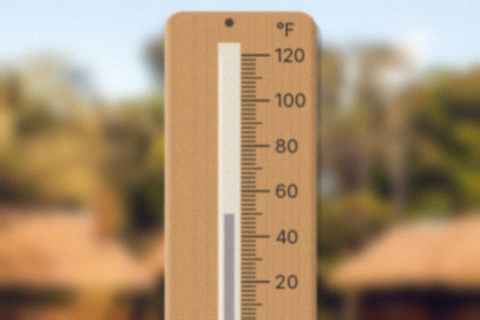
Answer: 50 °F
